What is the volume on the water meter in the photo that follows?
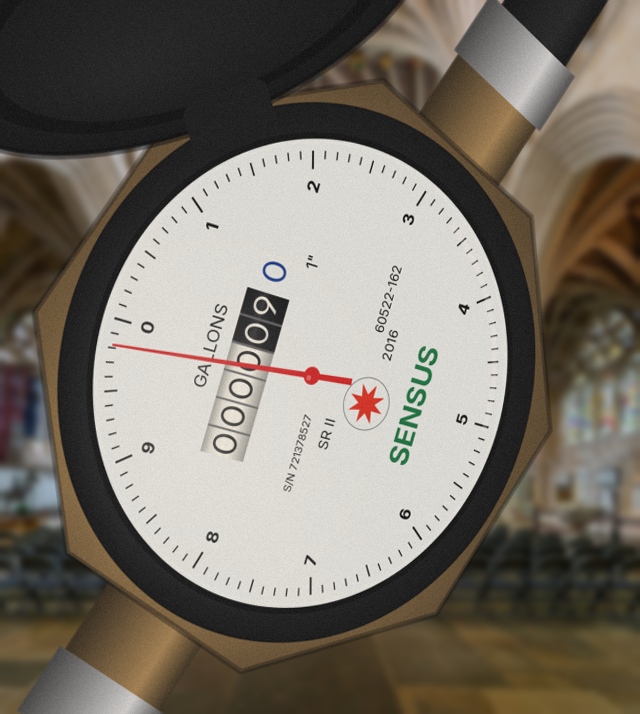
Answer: 89.8 gal
